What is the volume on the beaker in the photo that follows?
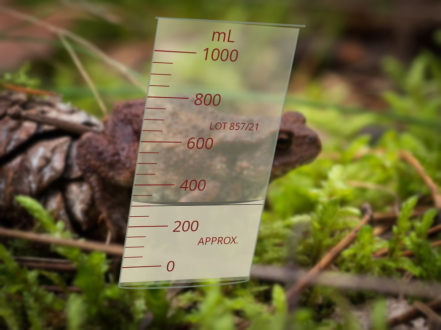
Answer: 300 mL
